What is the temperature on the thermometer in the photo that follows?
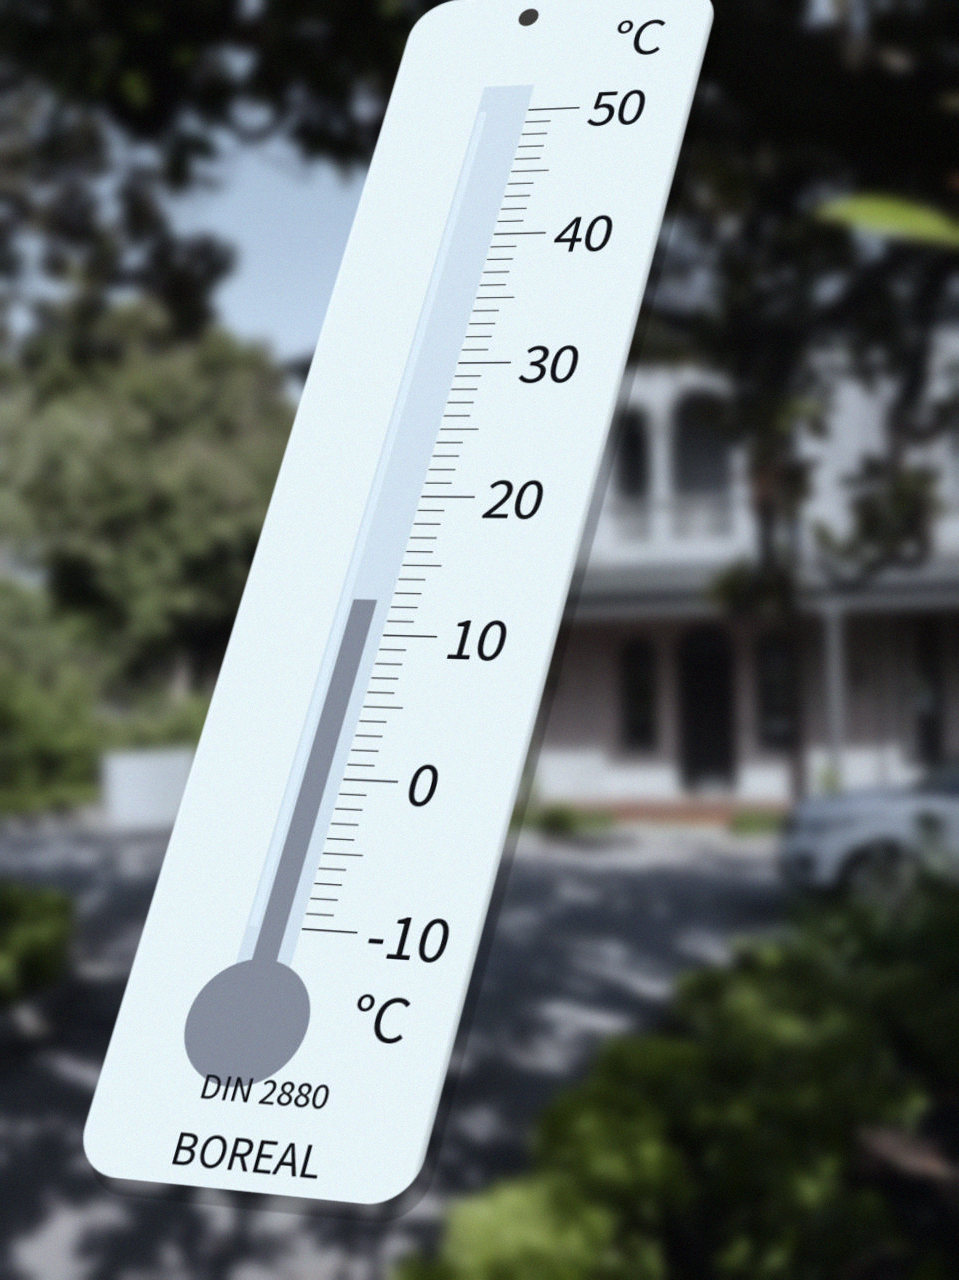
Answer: 12.5 °C
